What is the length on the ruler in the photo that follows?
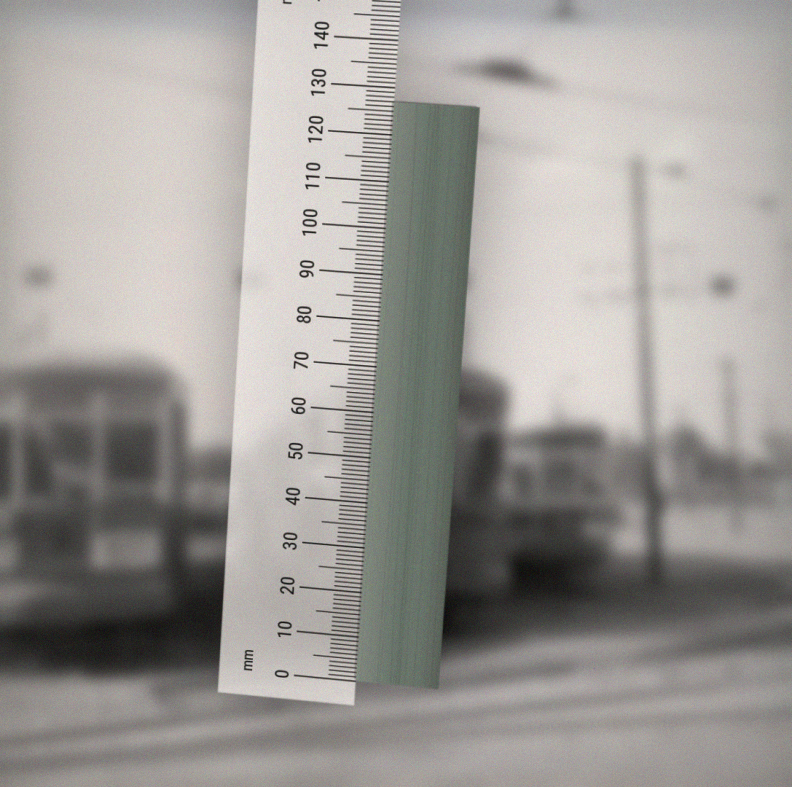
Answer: 127 mm
